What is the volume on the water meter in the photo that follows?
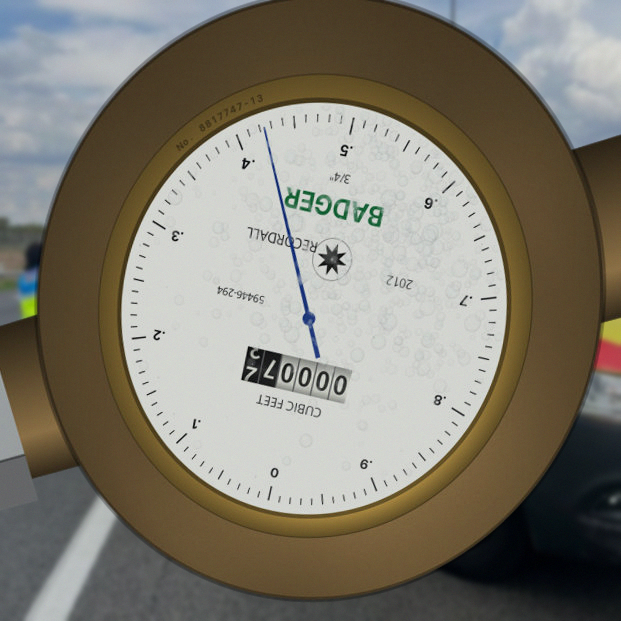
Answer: 72.42 ft³
